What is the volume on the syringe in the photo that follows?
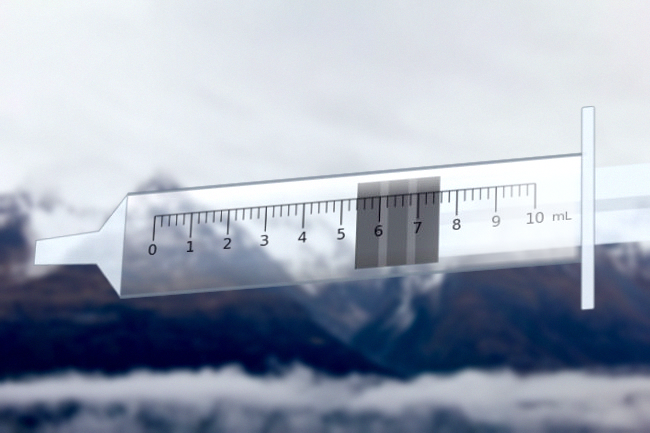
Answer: 5.4 mL
